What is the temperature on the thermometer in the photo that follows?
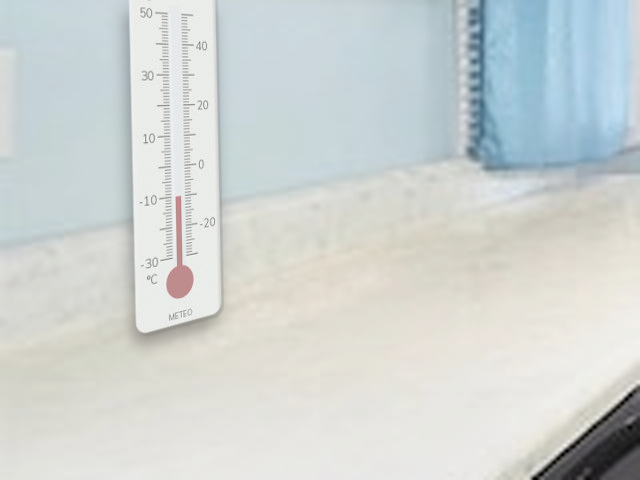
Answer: -10 °C
